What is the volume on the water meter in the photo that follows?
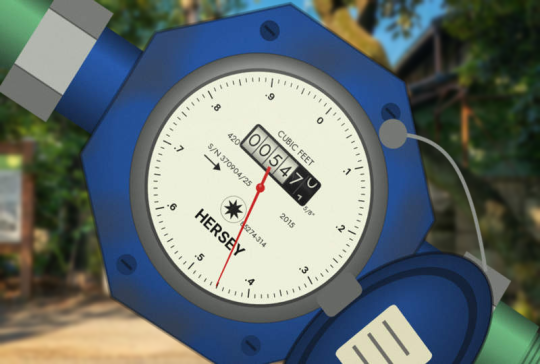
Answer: 5470.45 ft³
